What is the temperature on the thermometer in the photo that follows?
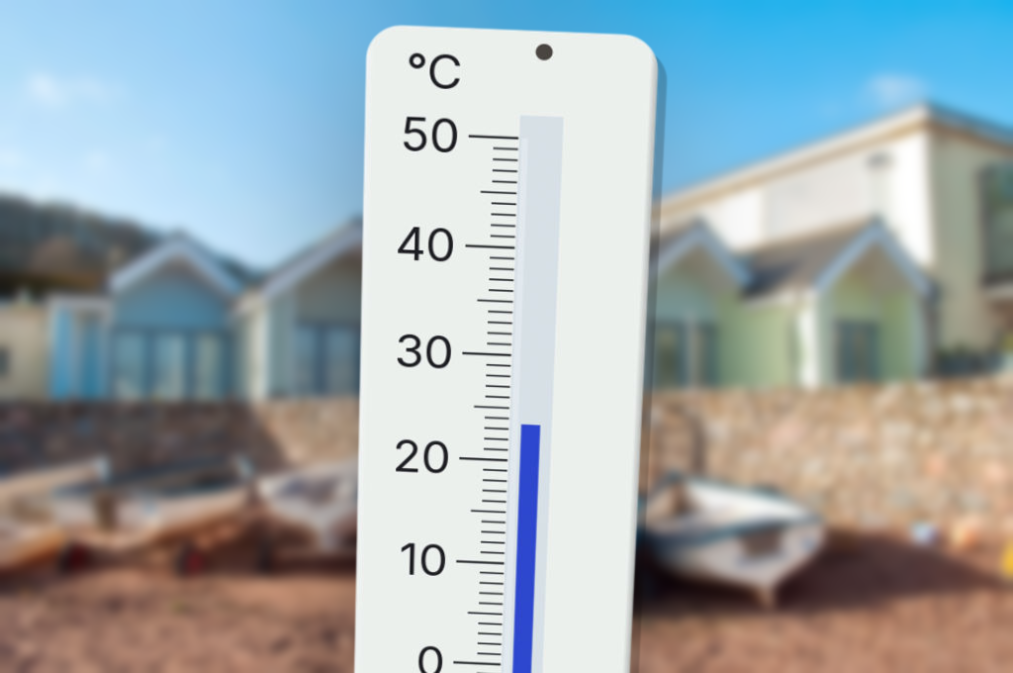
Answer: 23.5 °C
